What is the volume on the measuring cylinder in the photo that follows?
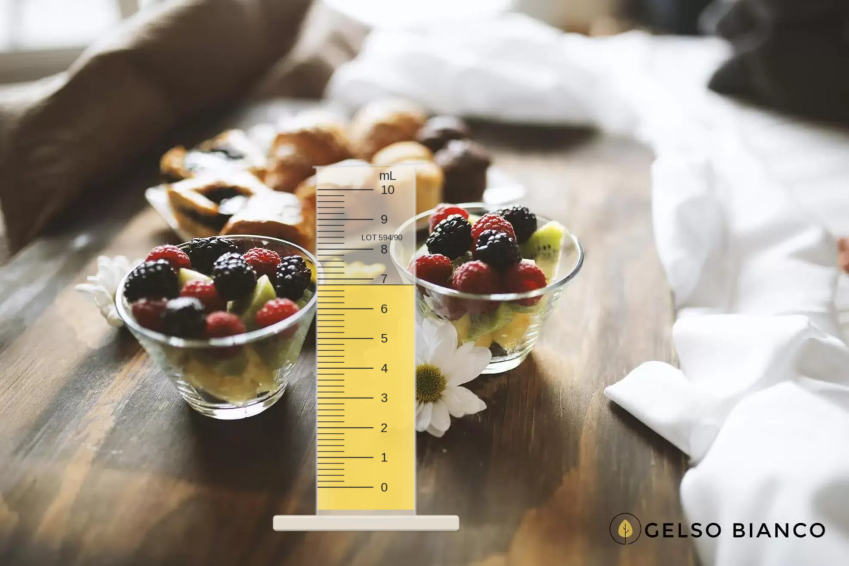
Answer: 6.8 mL
